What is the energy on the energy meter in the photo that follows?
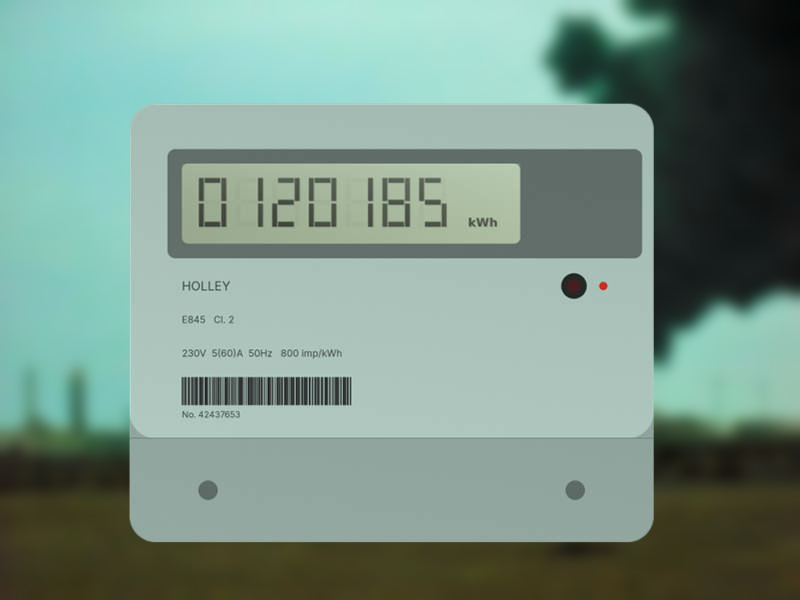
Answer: 120185 kWh
